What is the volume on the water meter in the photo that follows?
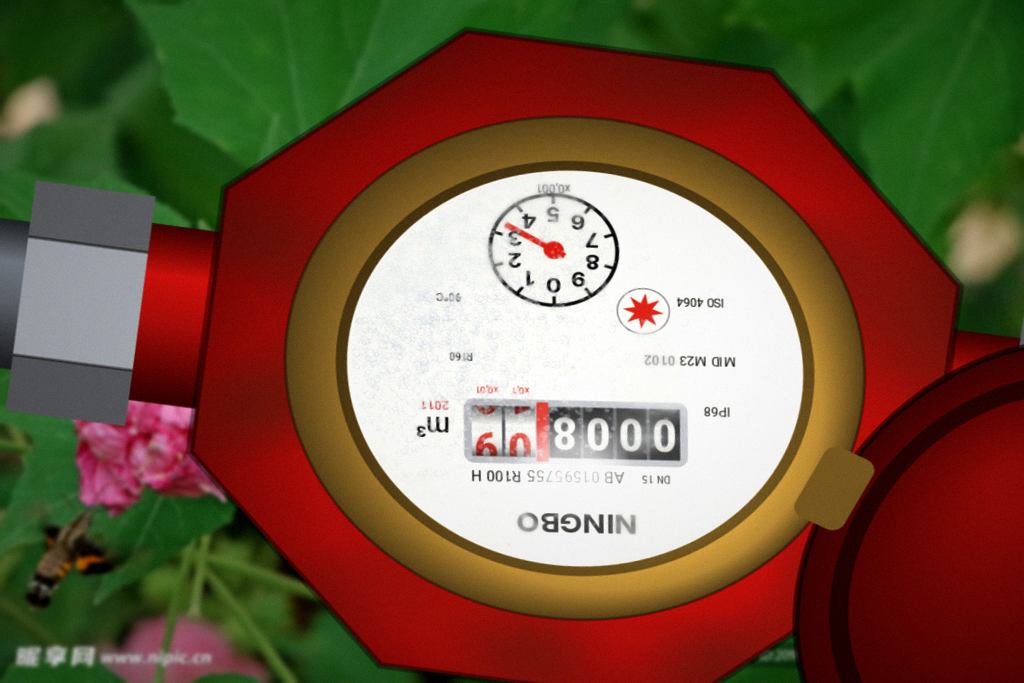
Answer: 8.093 m³
